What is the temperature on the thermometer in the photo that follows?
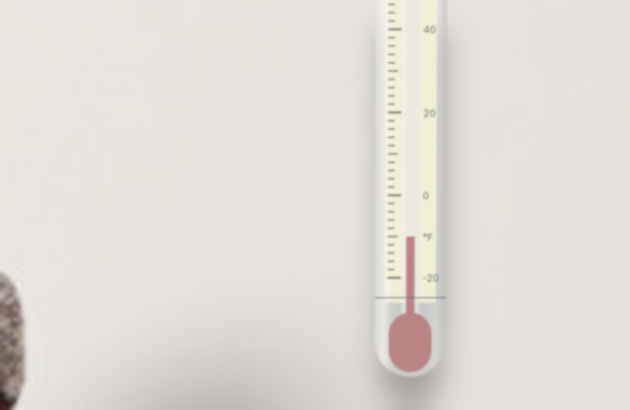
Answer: -10 °F
